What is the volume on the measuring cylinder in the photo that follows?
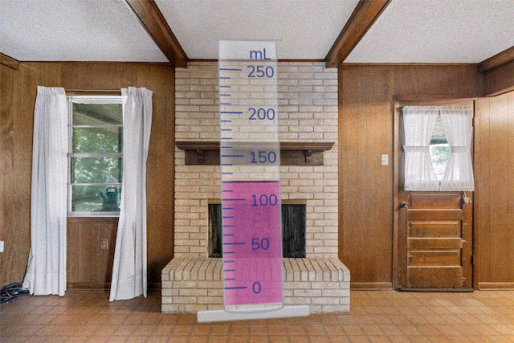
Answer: 120 mL
